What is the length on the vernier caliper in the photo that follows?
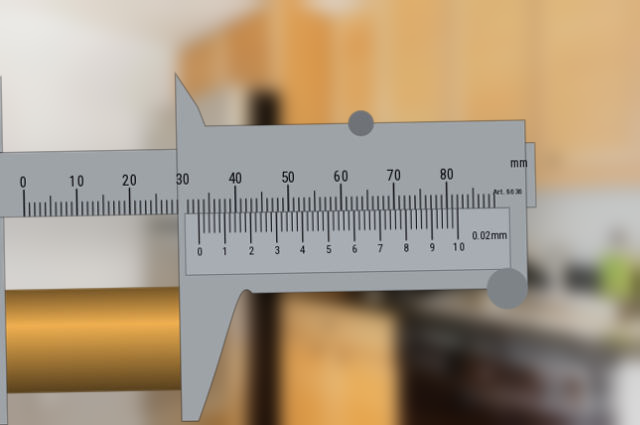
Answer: 33.0 mm
